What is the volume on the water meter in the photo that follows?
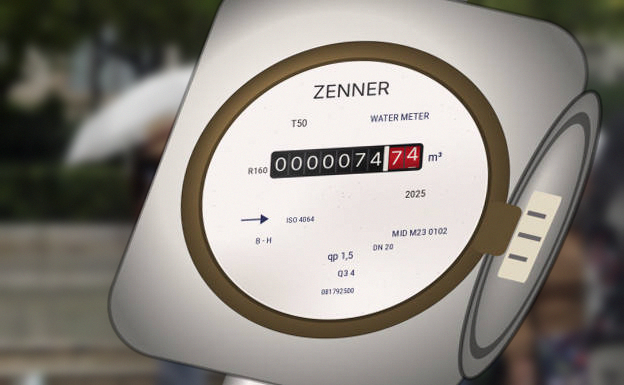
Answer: 74.74 m³
